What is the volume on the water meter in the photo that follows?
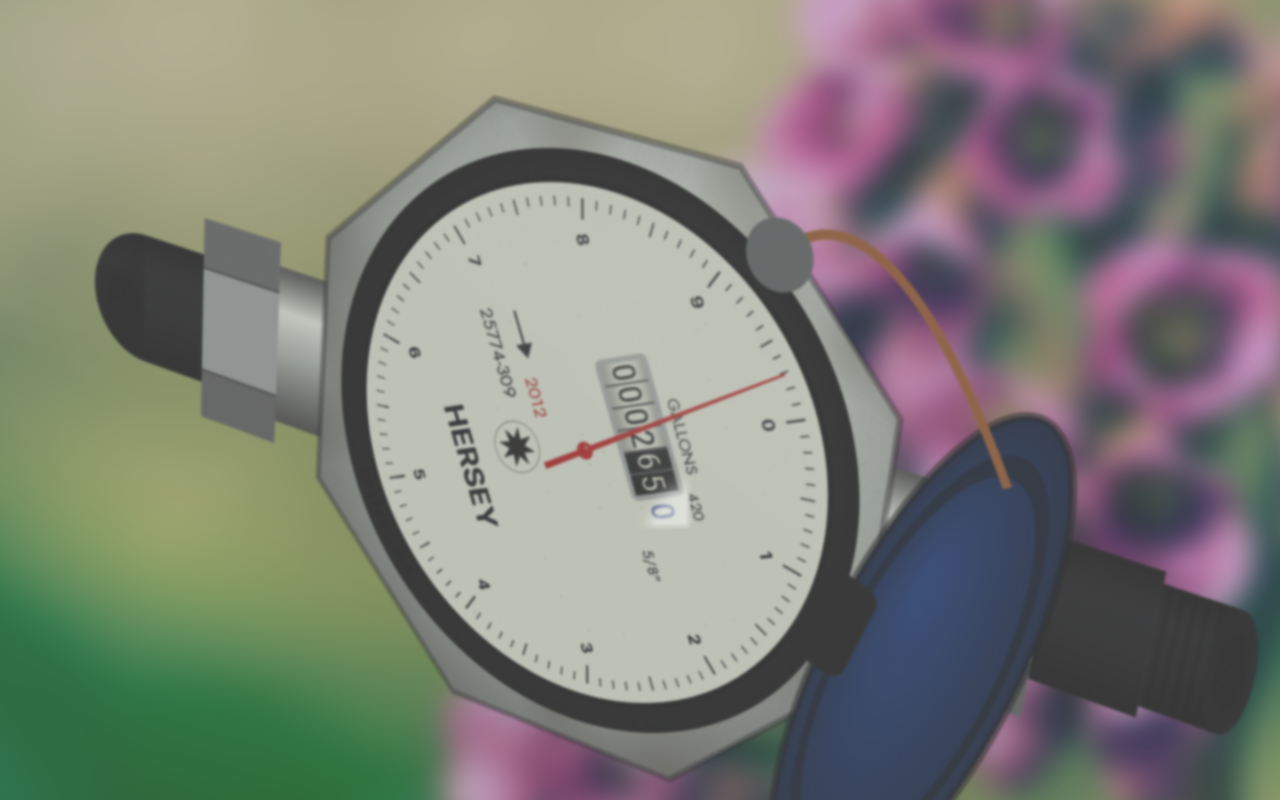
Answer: 2649.7 gal
